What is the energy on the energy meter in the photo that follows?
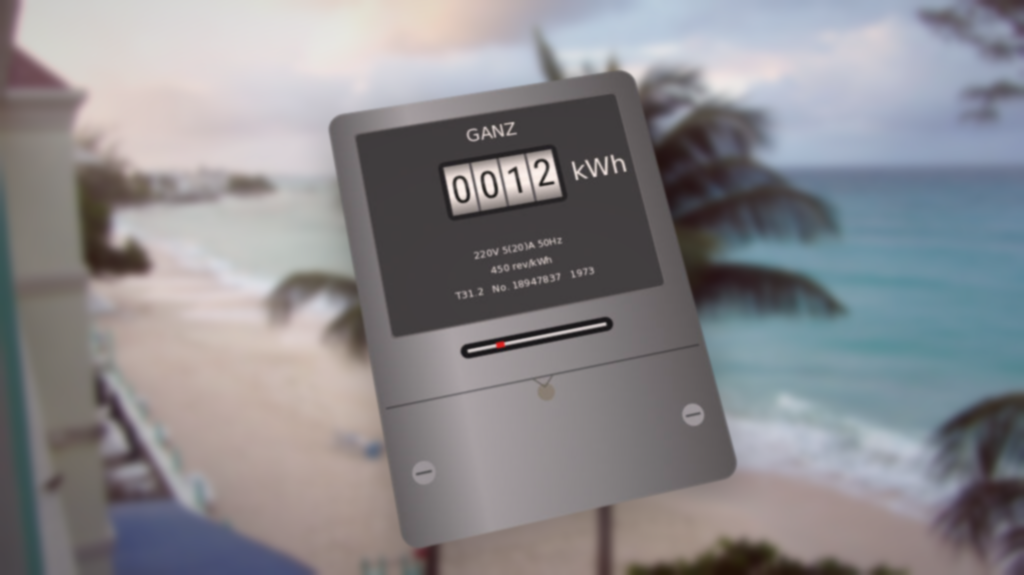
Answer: 12 kWh
